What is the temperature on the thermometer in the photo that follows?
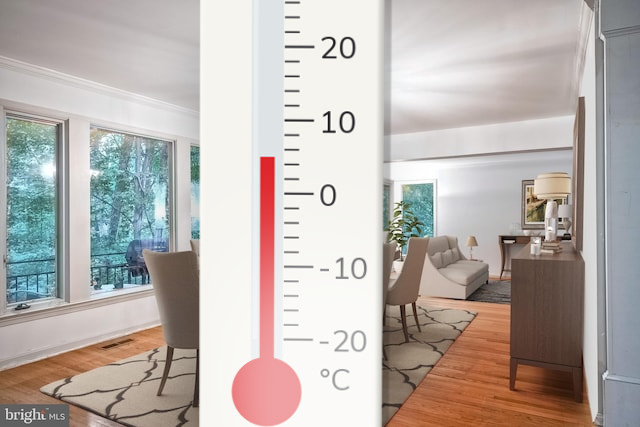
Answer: 5 °C
